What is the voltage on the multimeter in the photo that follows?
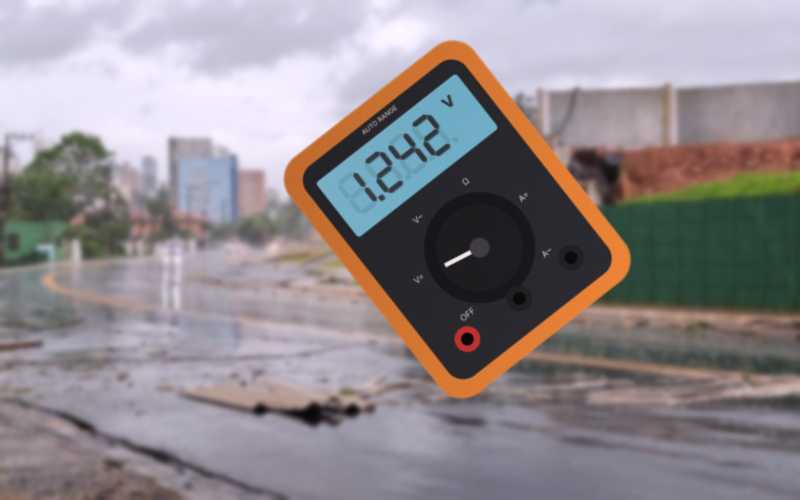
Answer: 1.242 V
